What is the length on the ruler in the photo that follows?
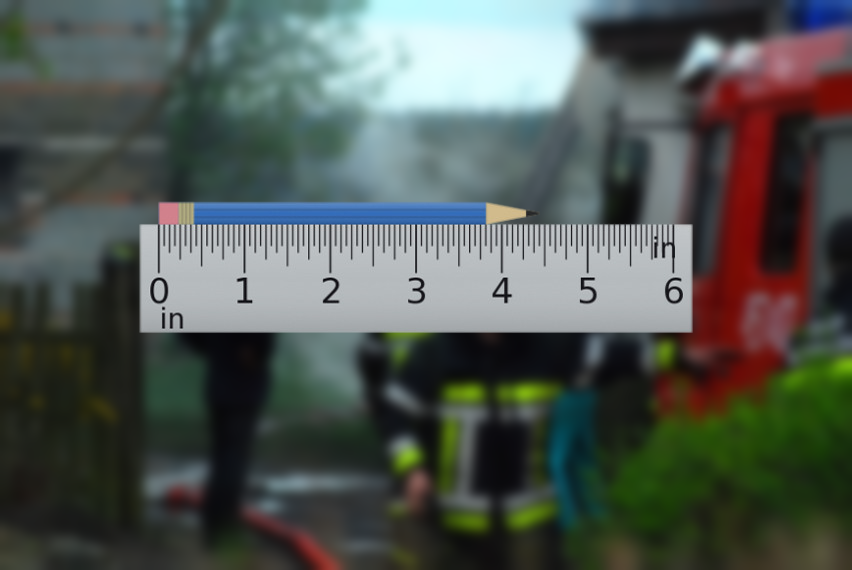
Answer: 4.4375 in
